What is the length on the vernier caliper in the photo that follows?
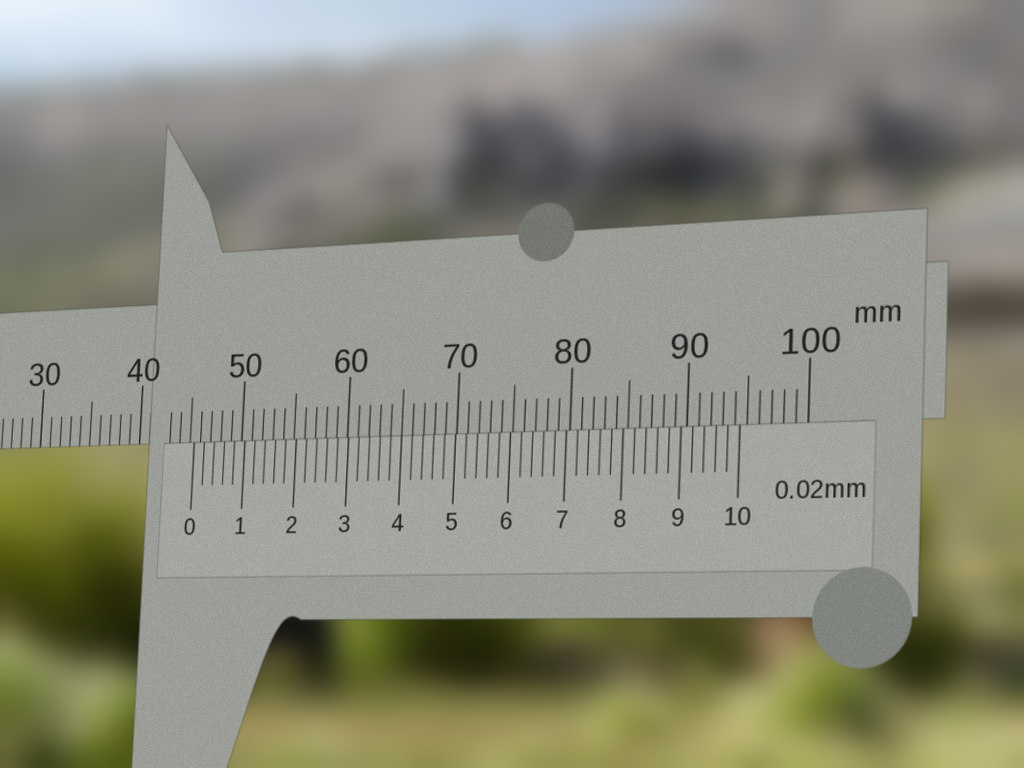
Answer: 45.4 mm
